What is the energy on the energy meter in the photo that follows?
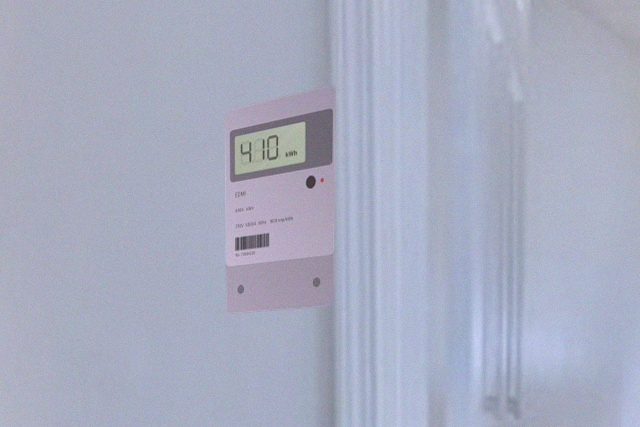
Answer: 410 kWh
